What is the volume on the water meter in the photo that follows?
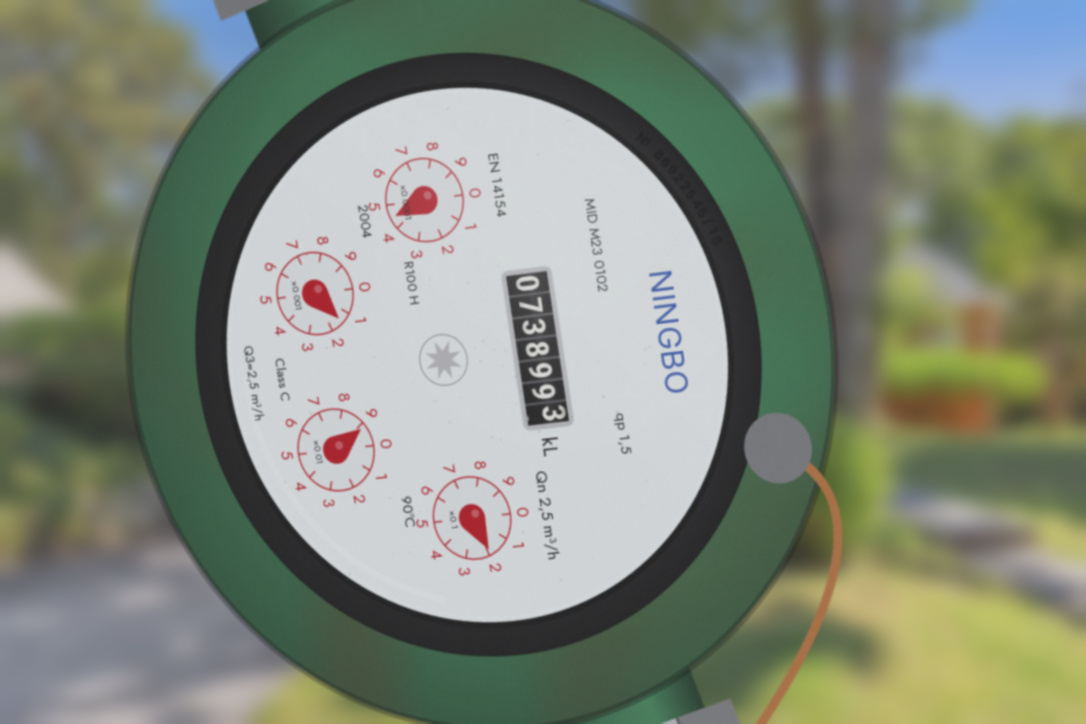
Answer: 738993.1914 kL
